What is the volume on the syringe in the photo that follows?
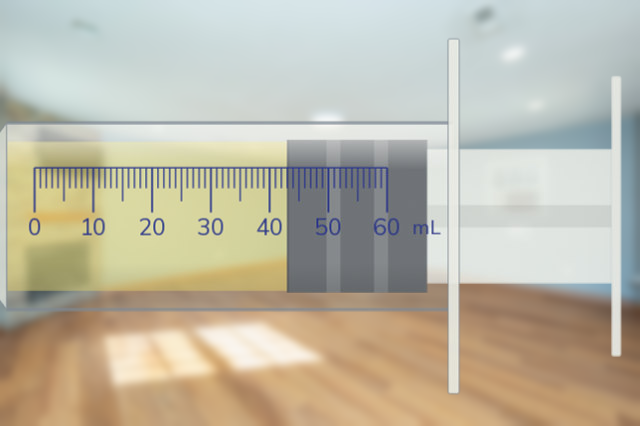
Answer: 43 mL
